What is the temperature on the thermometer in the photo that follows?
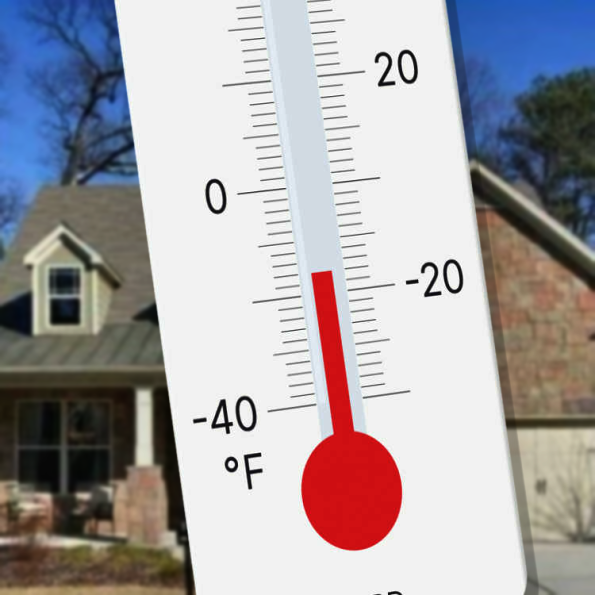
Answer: -16 °F
